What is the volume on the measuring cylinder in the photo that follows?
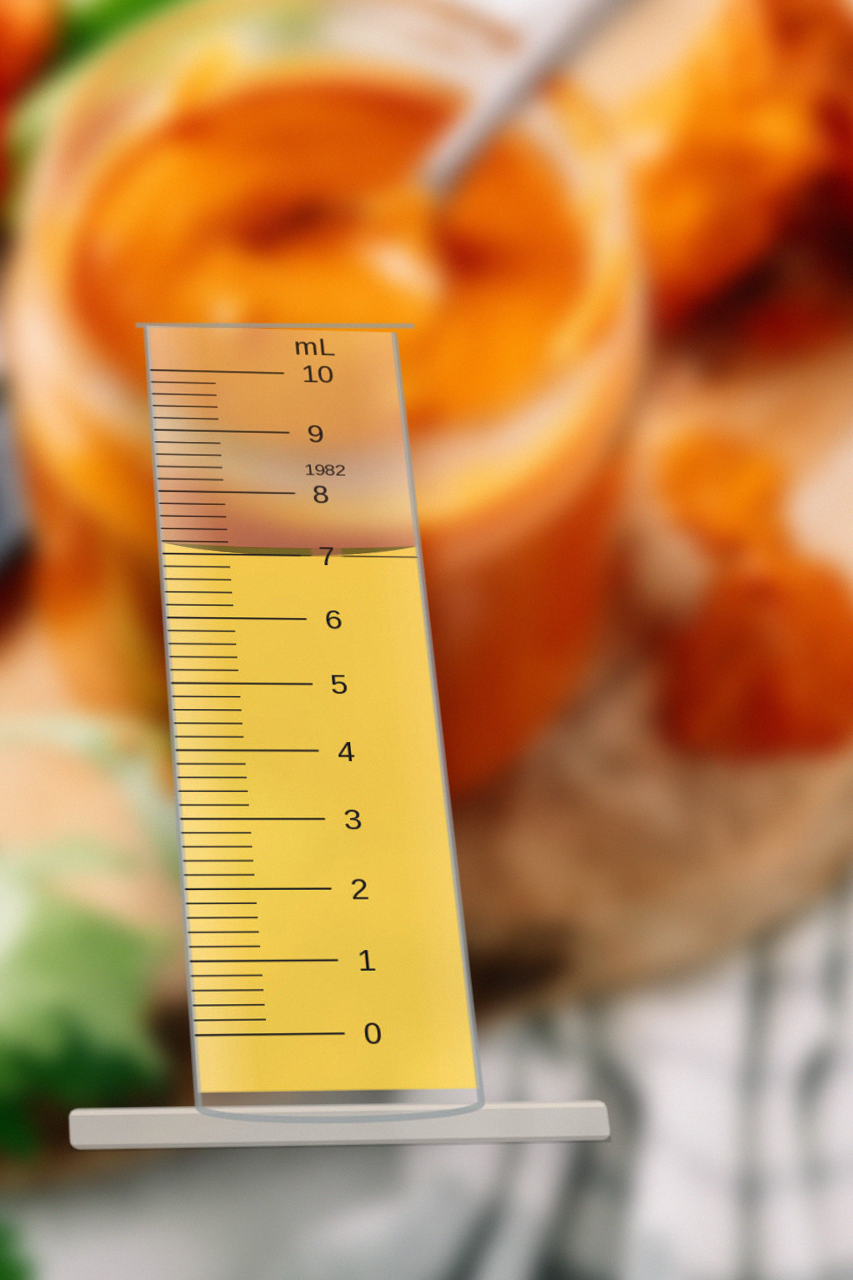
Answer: 7 mL
